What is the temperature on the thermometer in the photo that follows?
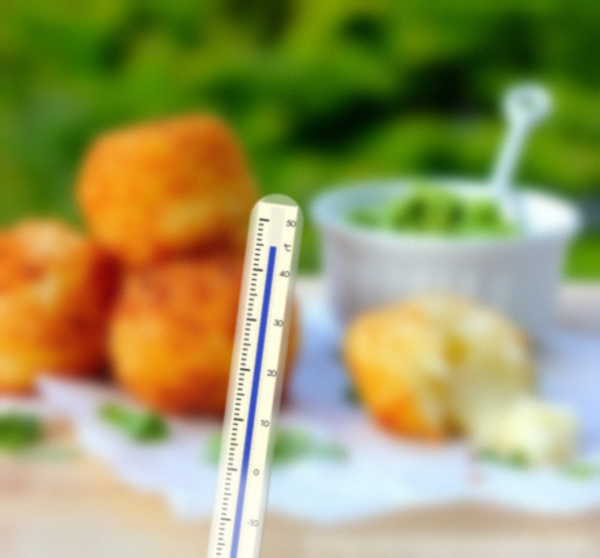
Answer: 45 °C
